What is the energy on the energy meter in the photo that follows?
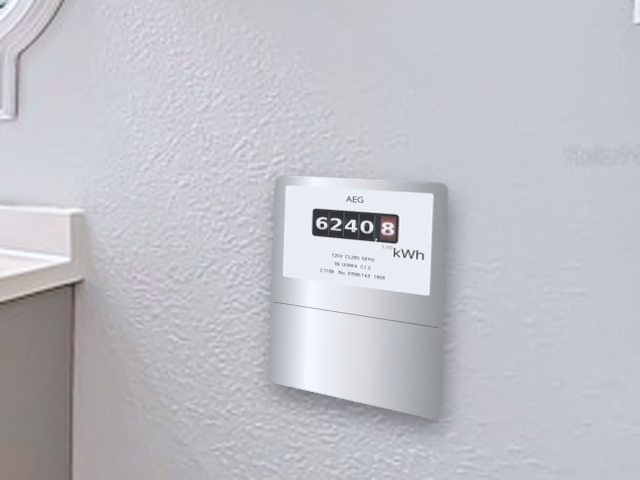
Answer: 6240.8 kWh
